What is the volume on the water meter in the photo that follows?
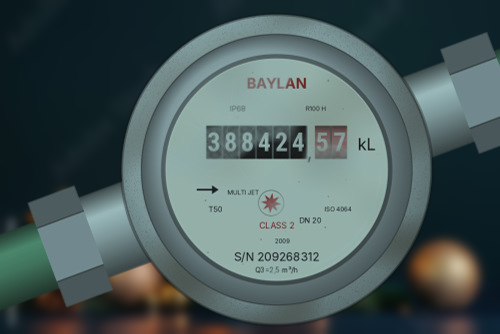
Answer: 388424.57 kL
